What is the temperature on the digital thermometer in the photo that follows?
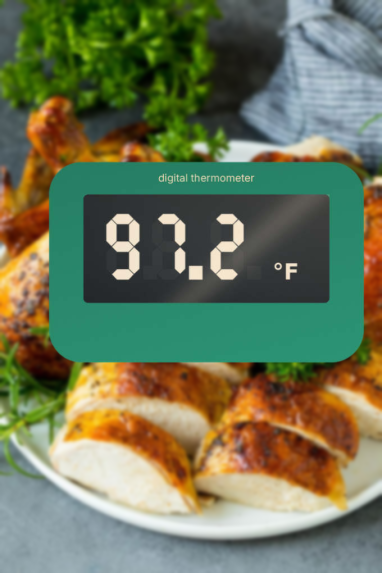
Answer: 97.2 °F
